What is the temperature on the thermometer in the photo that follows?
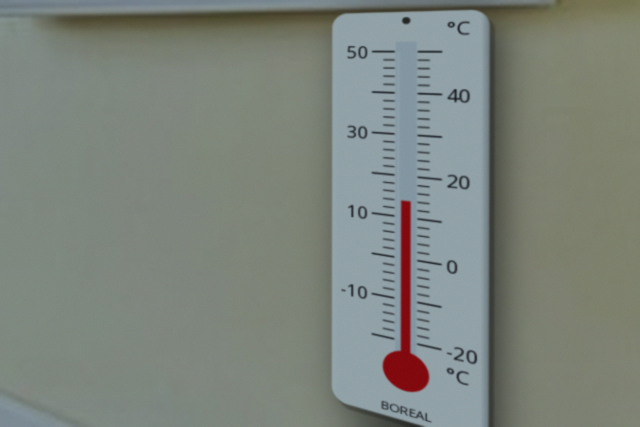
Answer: 14 °C
